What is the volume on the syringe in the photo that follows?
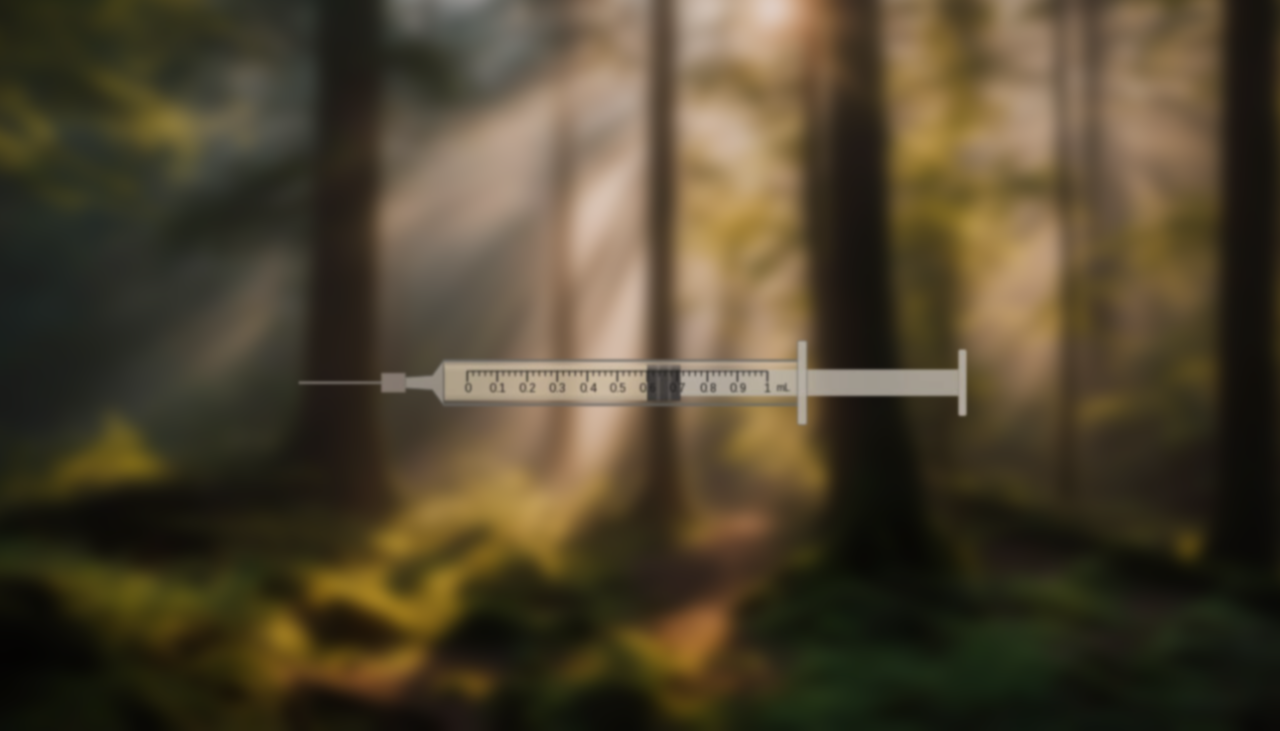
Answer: 0.6 mL
